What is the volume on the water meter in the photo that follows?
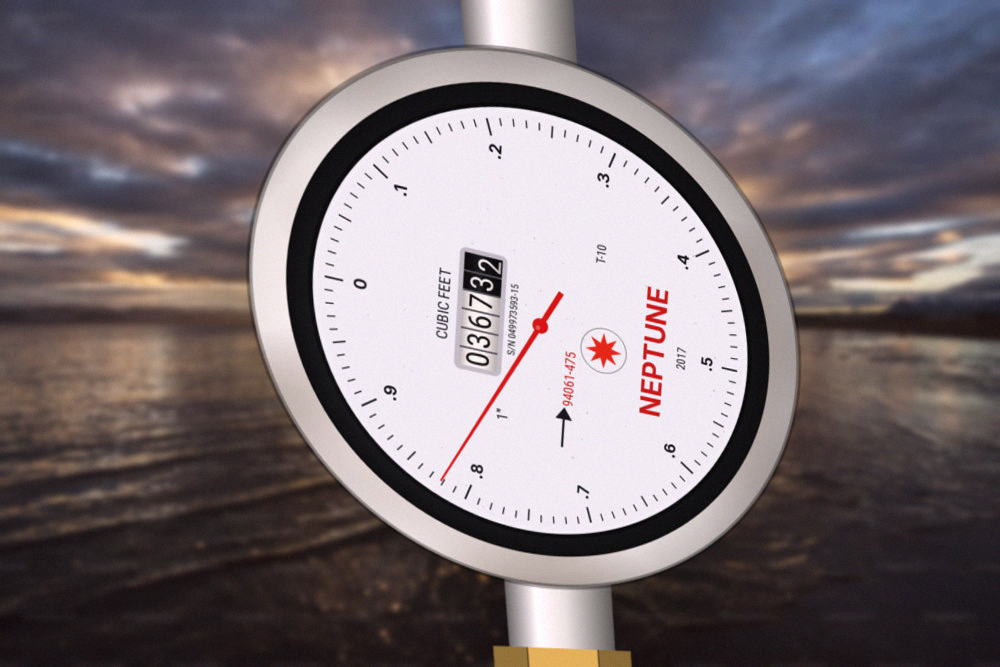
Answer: 36731.82 ft³
